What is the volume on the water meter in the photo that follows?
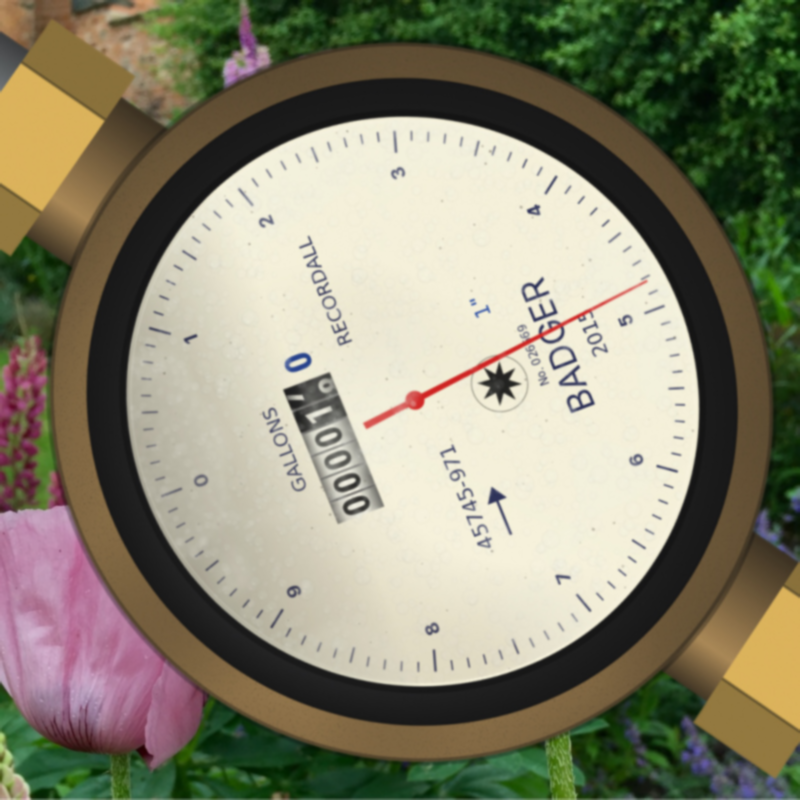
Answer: 174.8 gal
